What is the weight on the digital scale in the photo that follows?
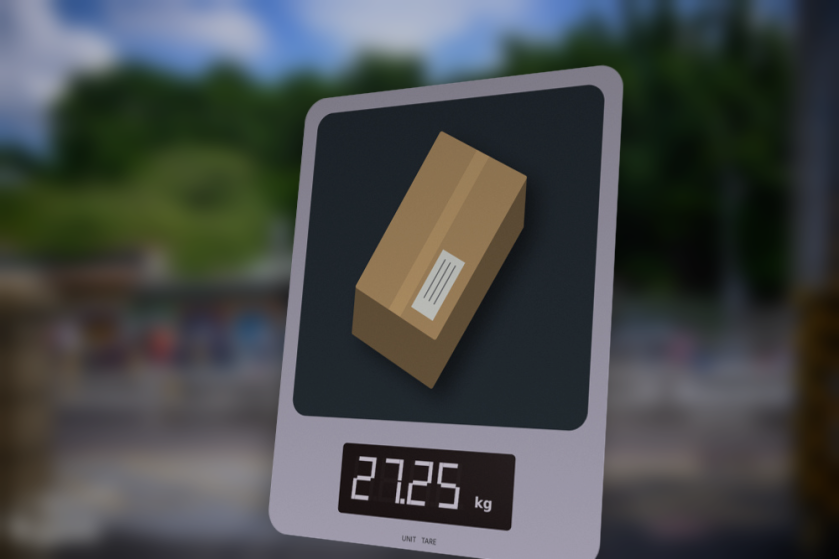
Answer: 27.25 kg
